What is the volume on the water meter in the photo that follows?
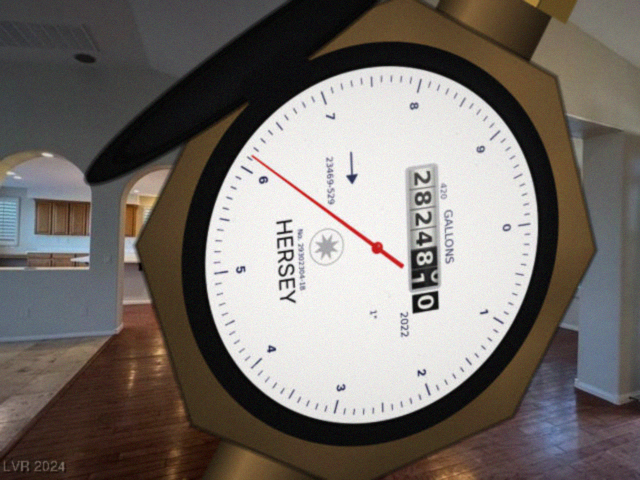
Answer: 2824806.1 gal
